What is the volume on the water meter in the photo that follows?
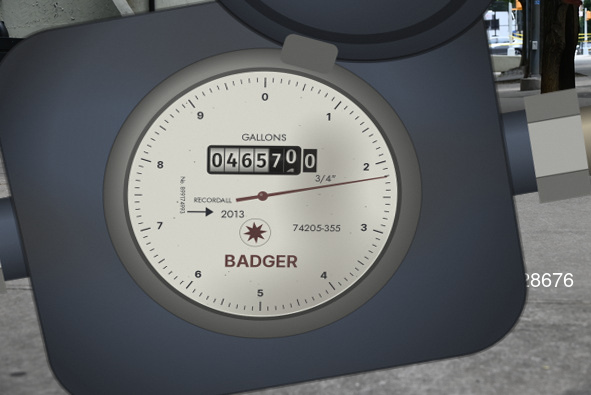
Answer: 465702.2 gal
